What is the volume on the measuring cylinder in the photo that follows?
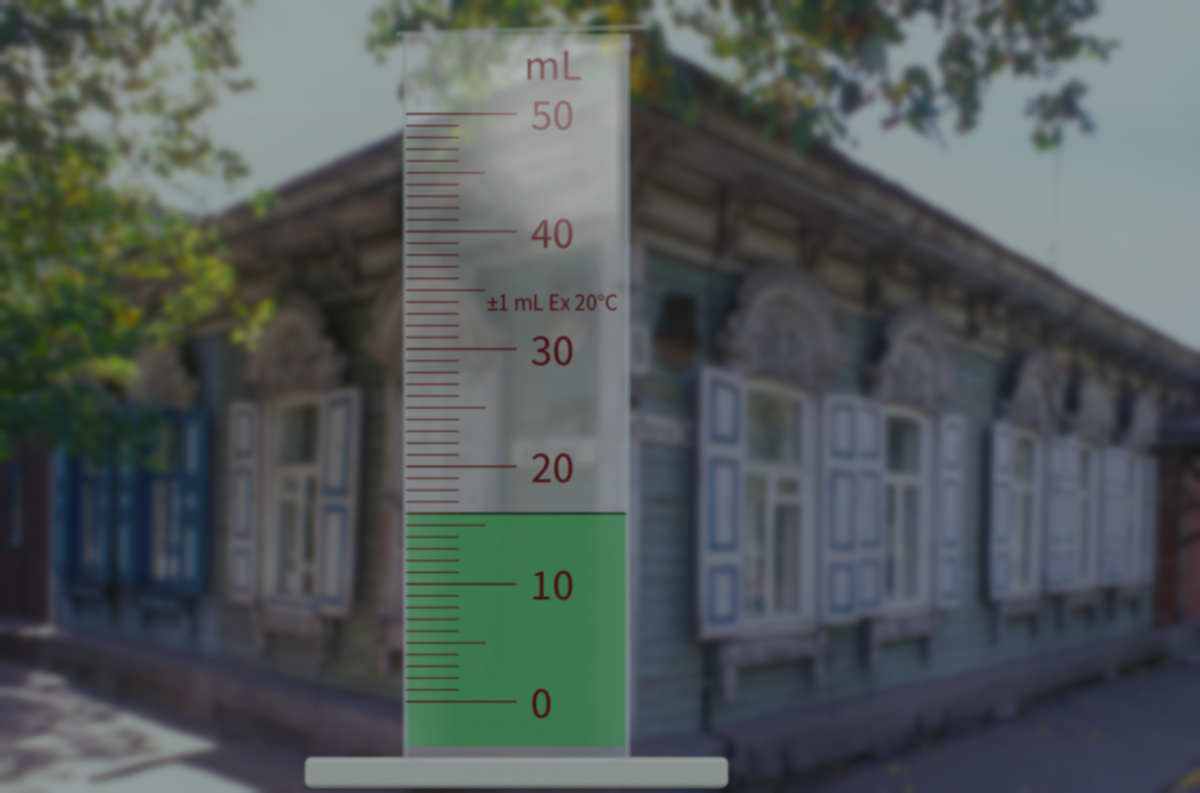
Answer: 16 mL
